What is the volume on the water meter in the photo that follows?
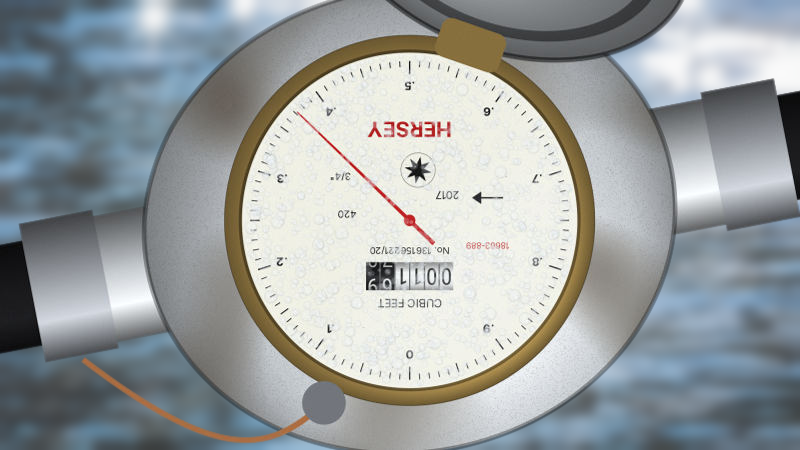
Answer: 1169.37 ft³
